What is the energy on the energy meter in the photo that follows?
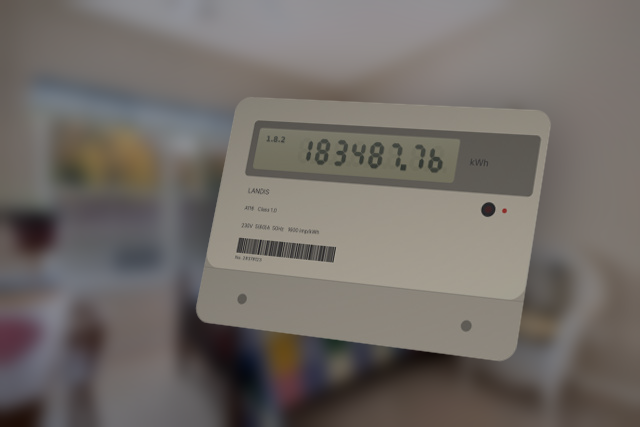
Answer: 183487.76 kWh
